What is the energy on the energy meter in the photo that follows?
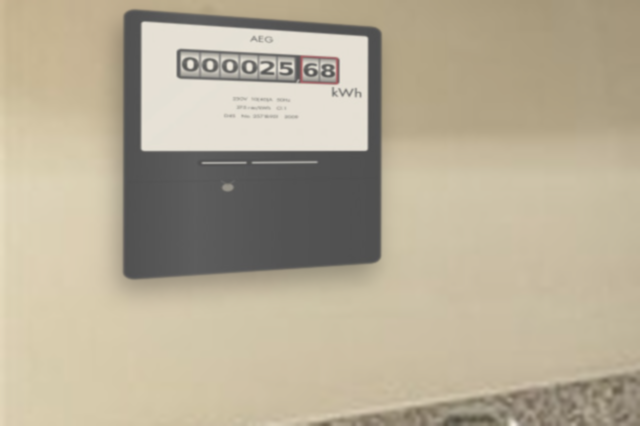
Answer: 25.68 kWh
